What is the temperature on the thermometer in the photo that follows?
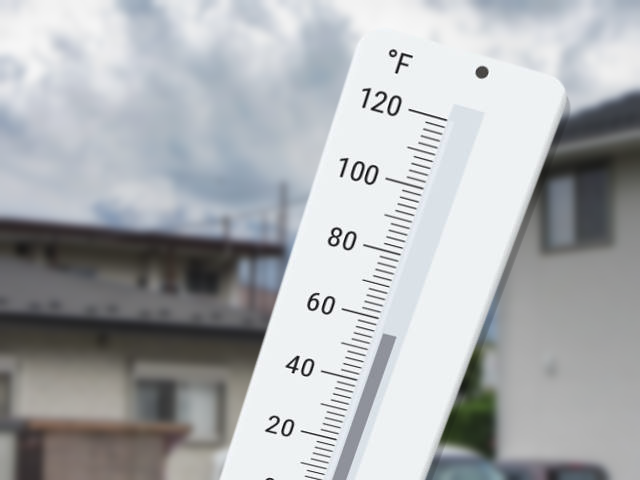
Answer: 56 °F
